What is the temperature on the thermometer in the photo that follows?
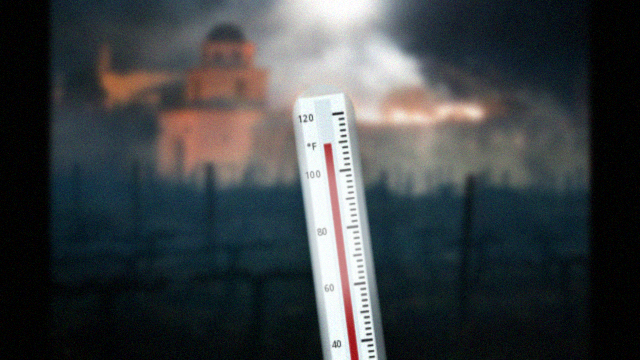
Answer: 110 °F
